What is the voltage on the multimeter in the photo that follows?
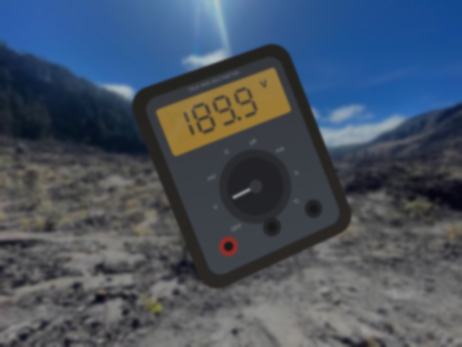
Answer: 189.9 V
